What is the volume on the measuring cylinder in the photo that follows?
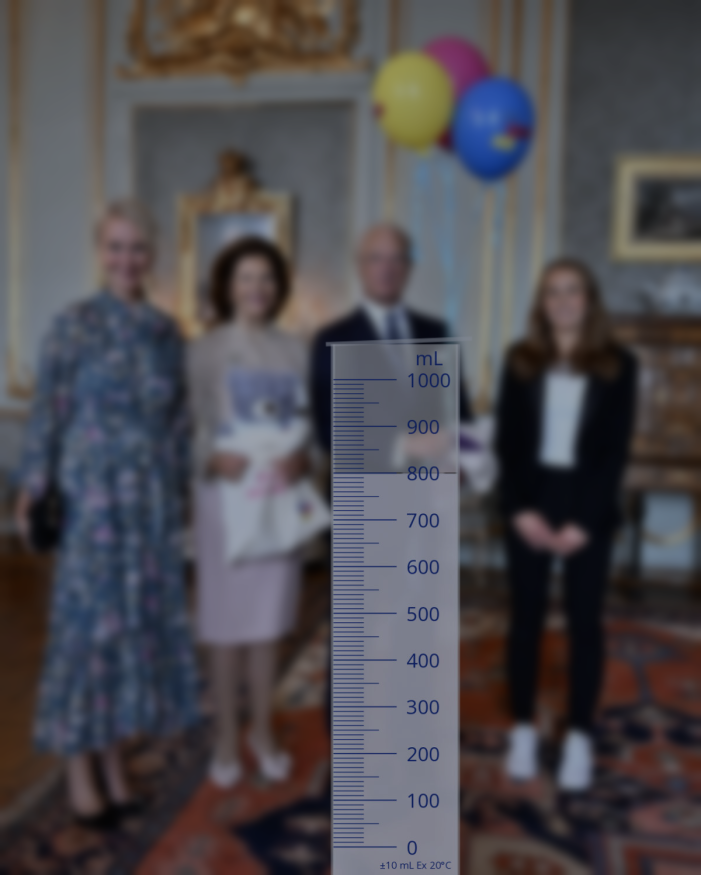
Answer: 800 mL
